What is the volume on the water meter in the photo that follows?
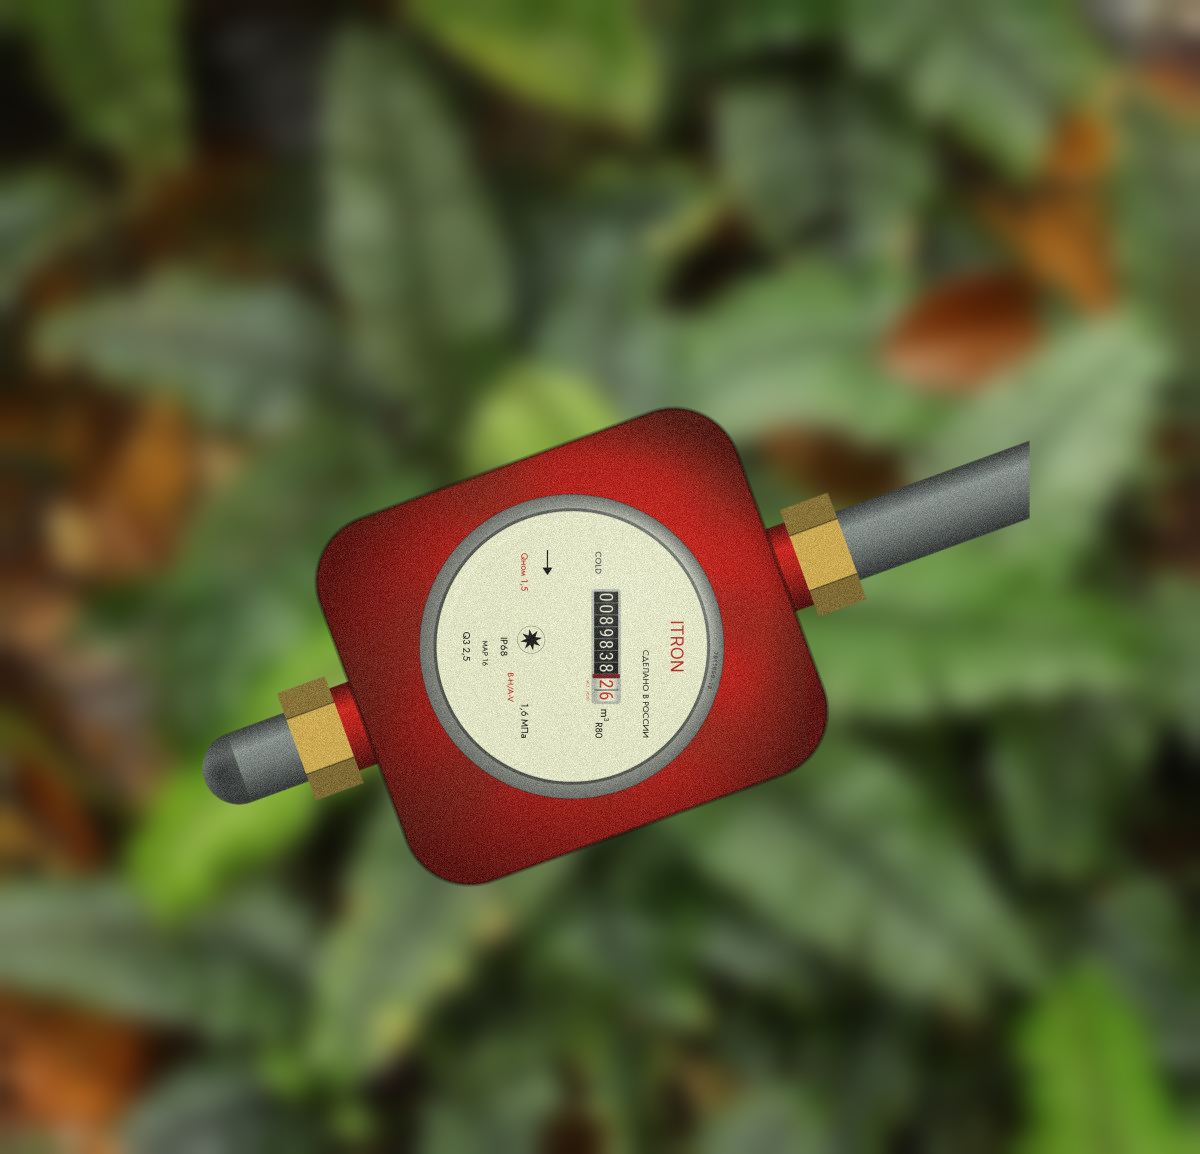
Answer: 89838.26 m³
